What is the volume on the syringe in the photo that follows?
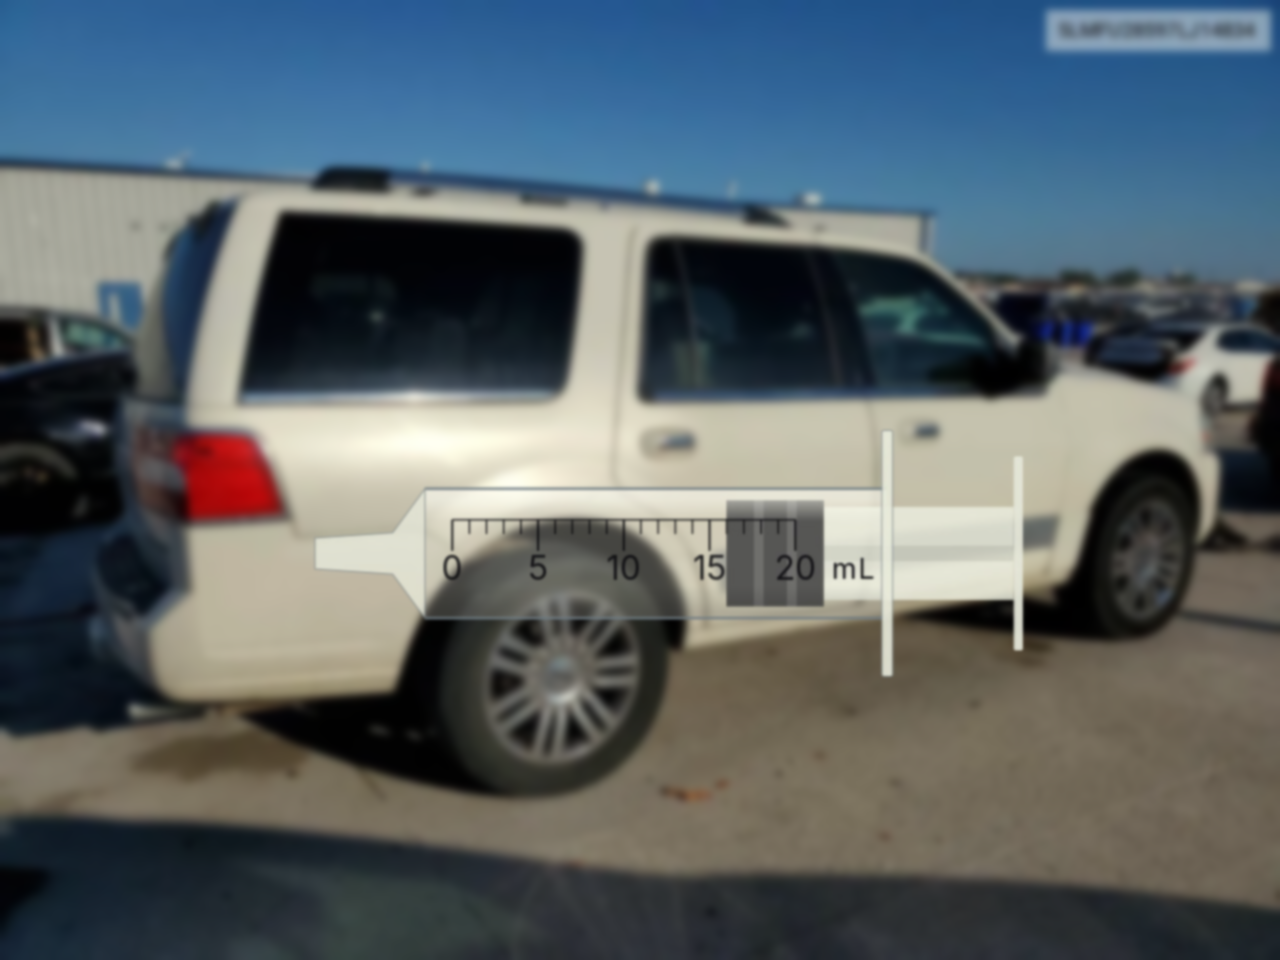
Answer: 16 mL
